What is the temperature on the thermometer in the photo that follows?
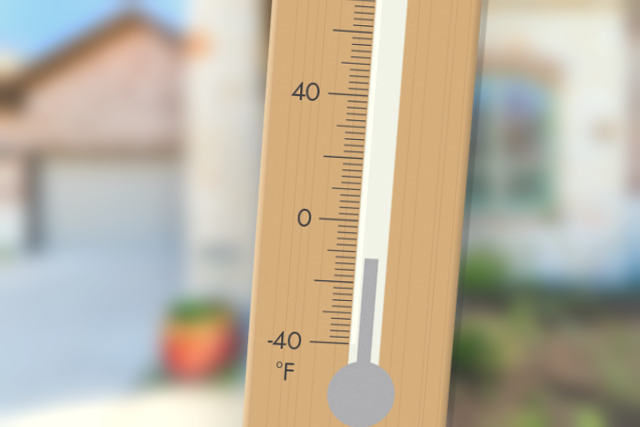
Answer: -12 °F
